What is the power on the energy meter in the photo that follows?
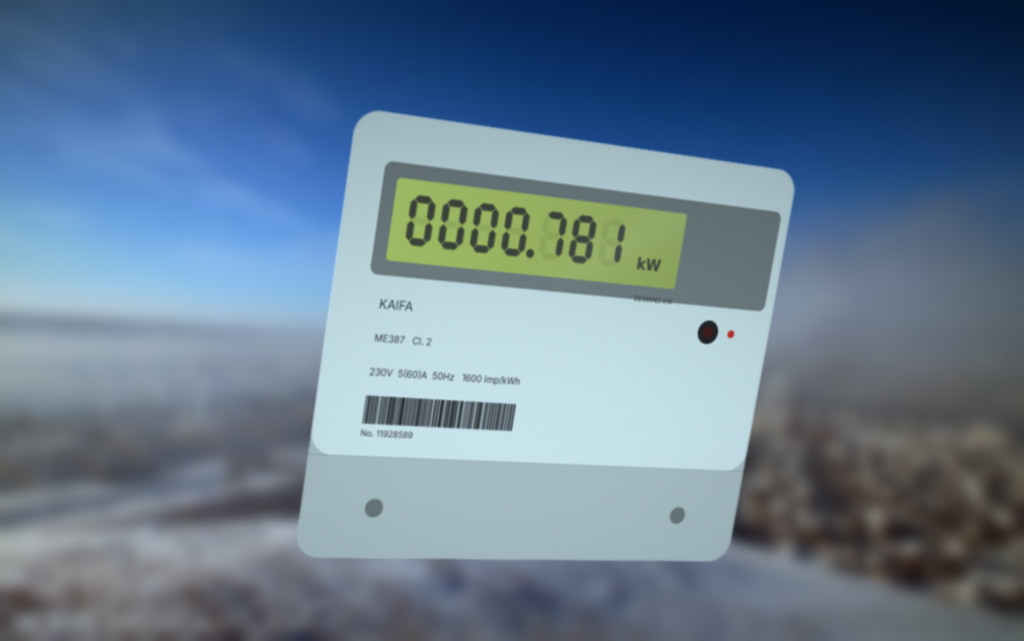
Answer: 0.781 kW
